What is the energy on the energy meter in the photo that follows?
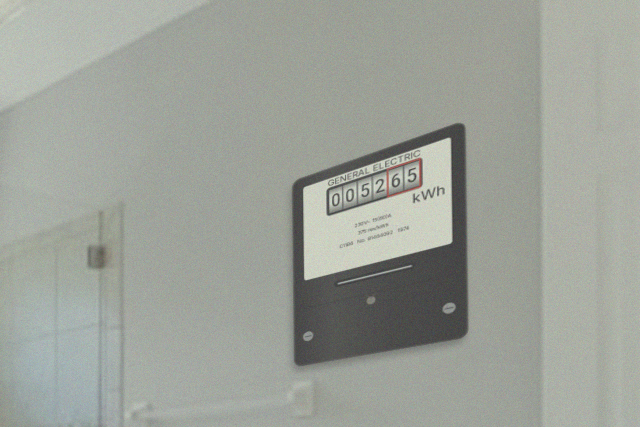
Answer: 52.65 kWh
